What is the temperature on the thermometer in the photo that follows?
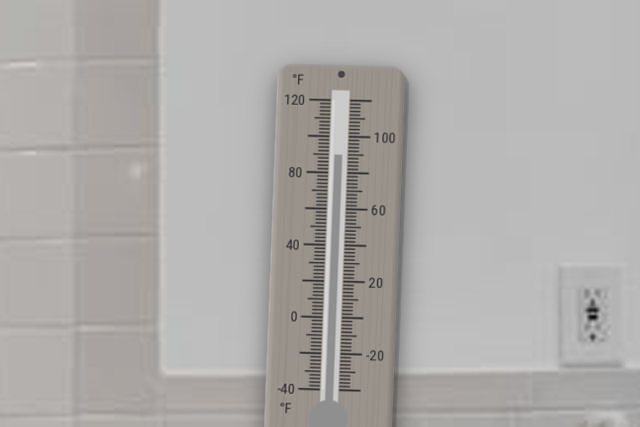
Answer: 90 °F
